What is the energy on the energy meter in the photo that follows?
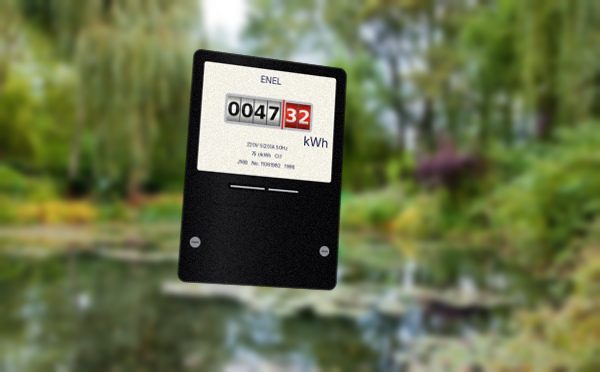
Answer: 47.32 kWh
